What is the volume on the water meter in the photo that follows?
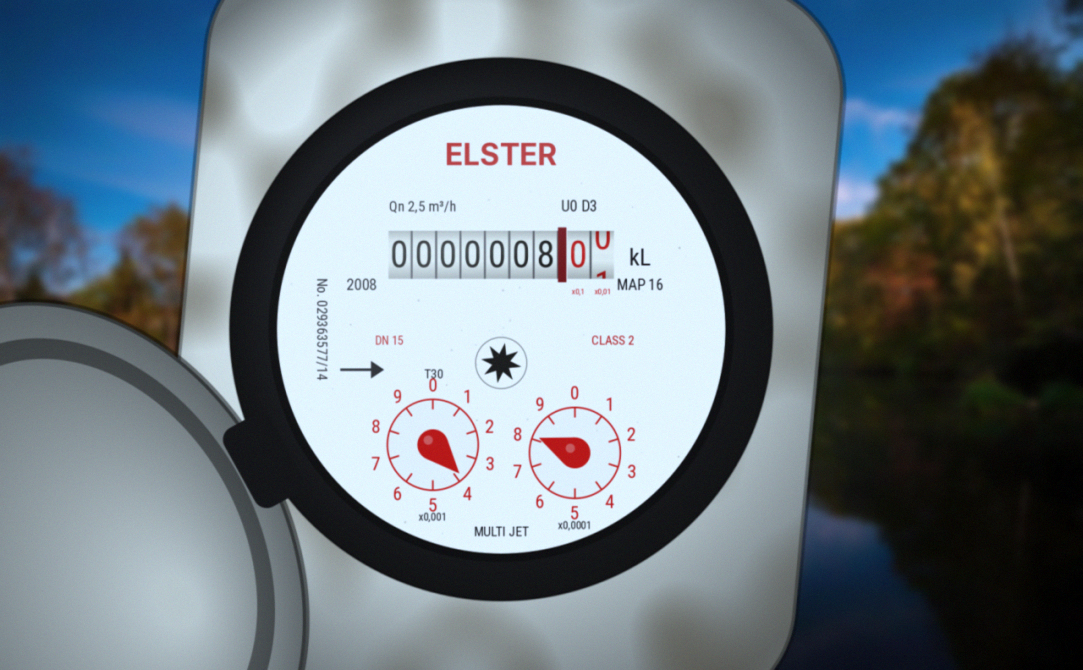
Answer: 8.0038 kL
